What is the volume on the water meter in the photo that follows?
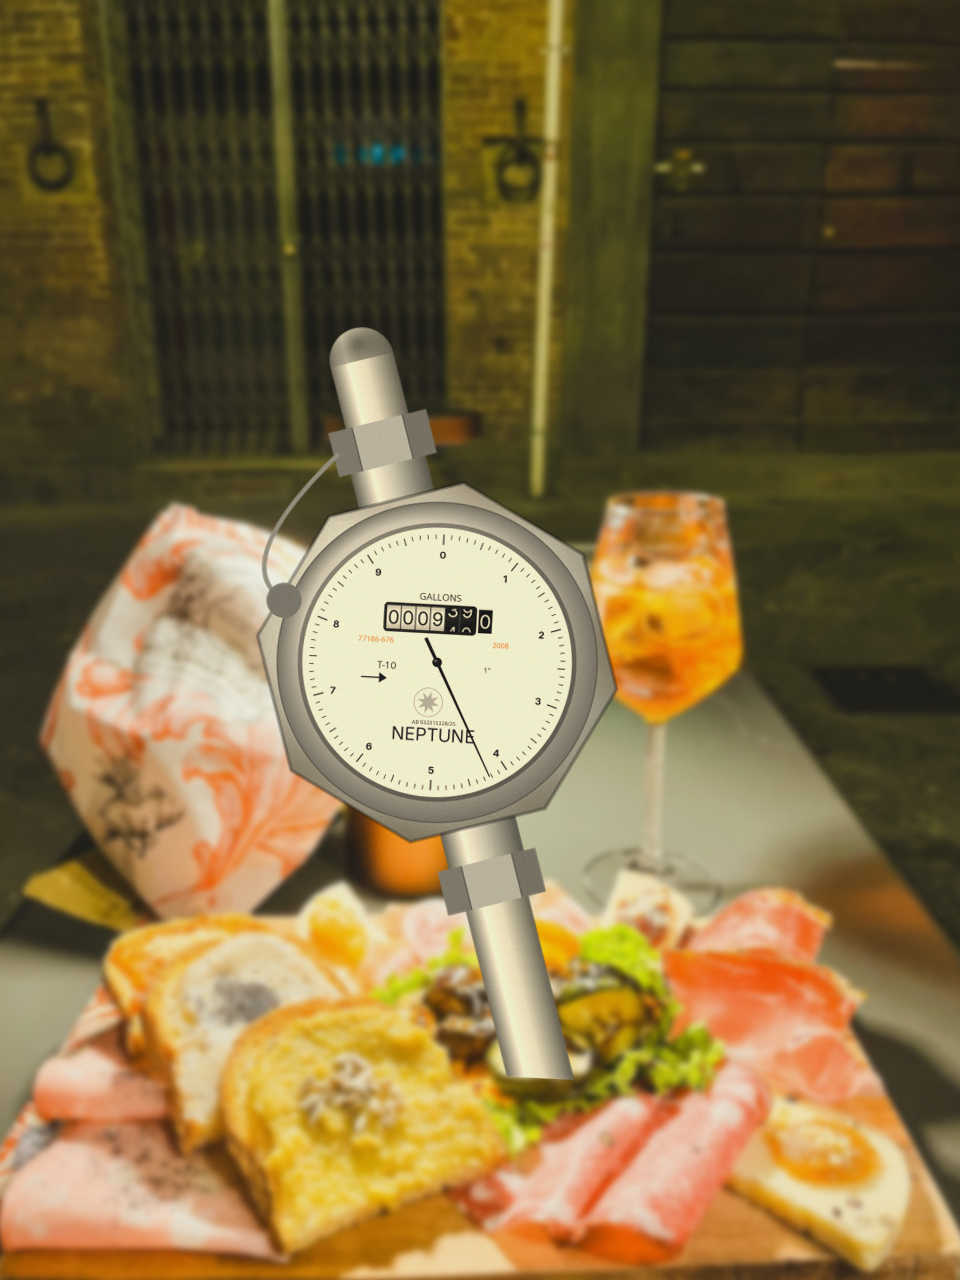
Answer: 9394.2 gal
